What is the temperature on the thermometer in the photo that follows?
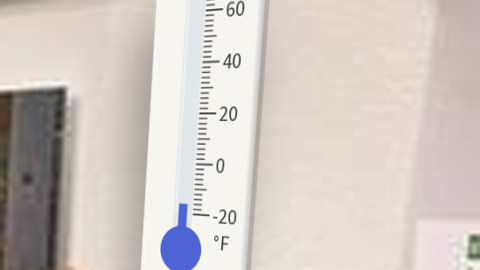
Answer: -16 °F
